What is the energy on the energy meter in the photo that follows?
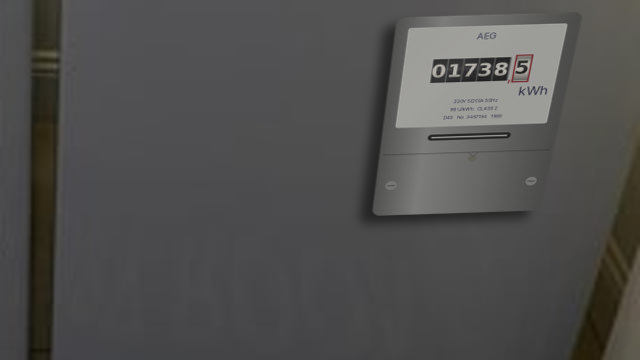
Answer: 1738.5 kWh
